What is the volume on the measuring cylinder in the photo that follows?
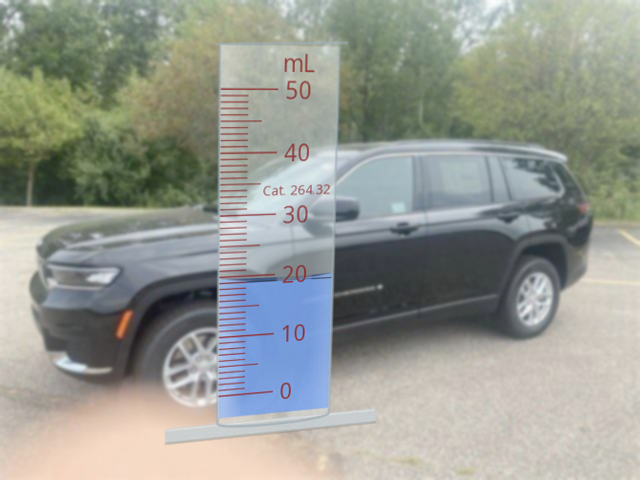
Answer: 19 mL
